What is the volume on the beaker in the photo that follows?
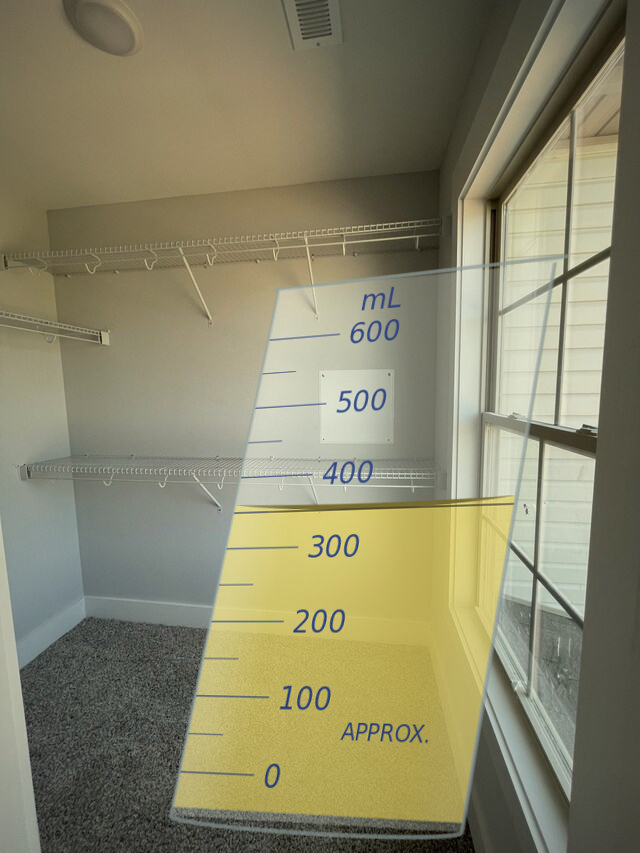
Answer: 350 mL
